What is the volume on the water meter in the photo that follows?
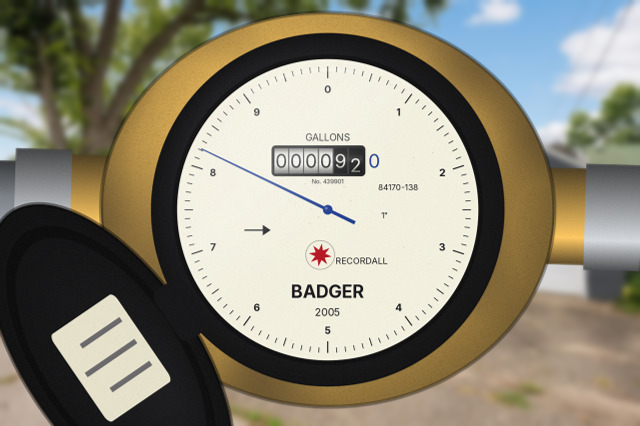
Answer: 918.2 gal
